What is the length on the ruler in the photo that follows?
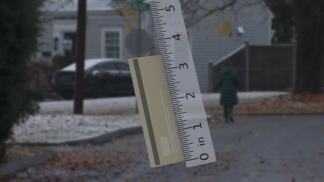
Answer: 3.5 in
